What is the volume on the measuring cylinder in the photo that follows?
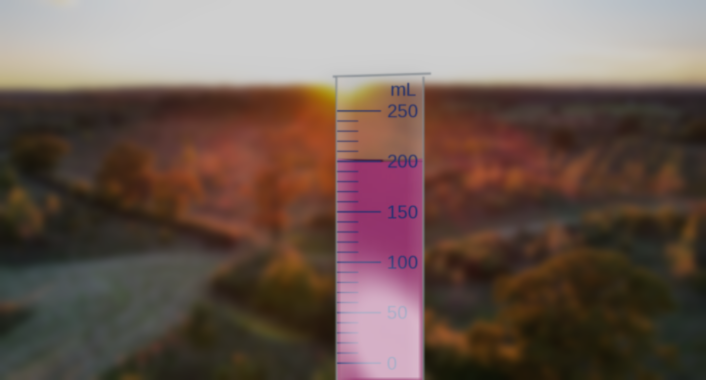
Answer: 200 mL
